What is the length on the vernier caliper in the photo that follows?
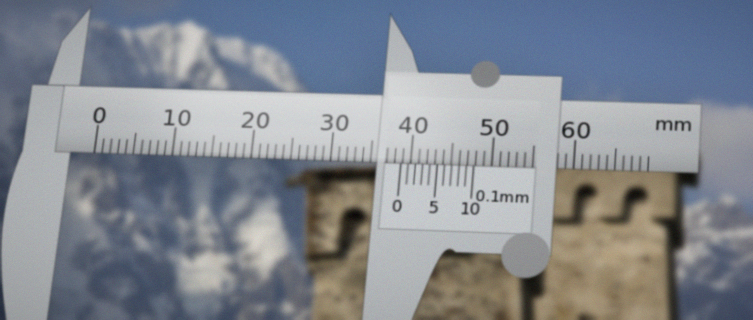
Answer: 38.8 mm
